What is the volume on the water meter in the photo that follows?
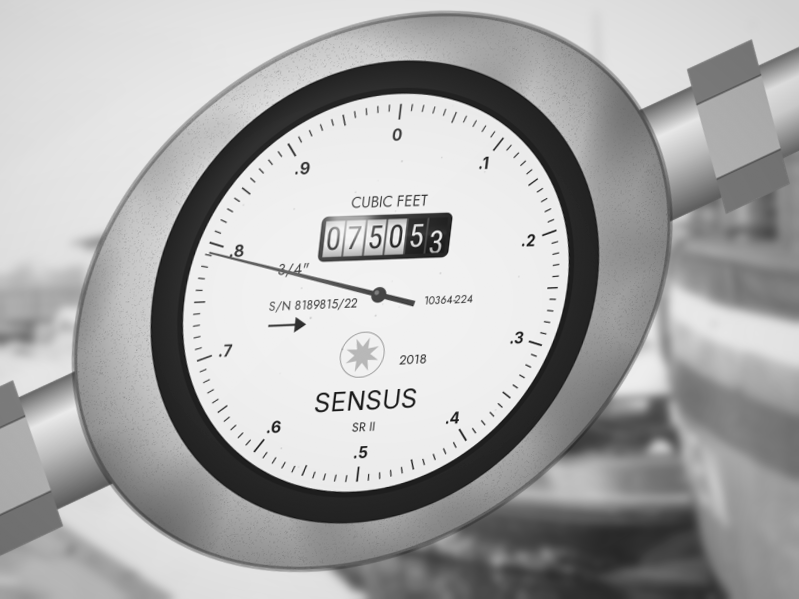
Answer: 75052.79 ft³
